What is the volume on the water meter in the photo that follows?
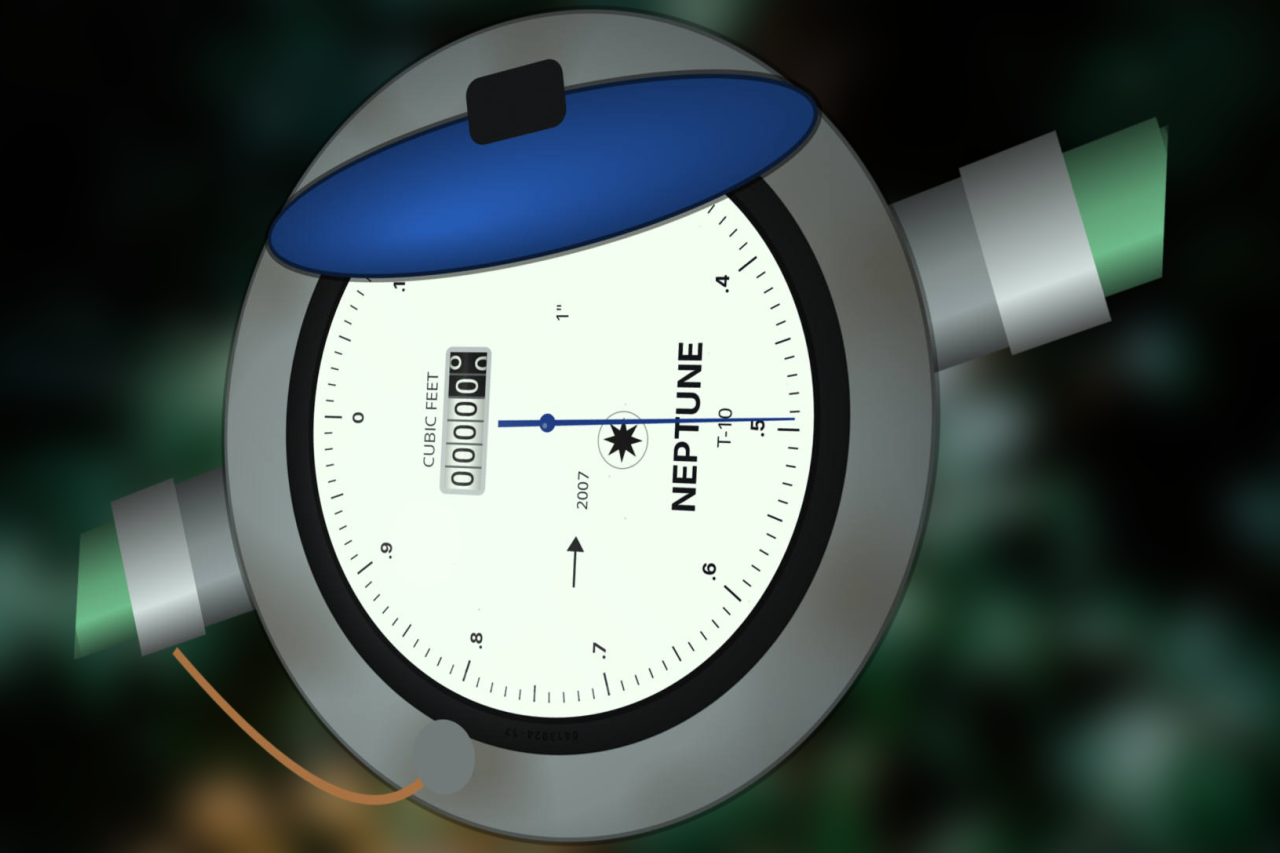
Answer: 8.49 ft³
